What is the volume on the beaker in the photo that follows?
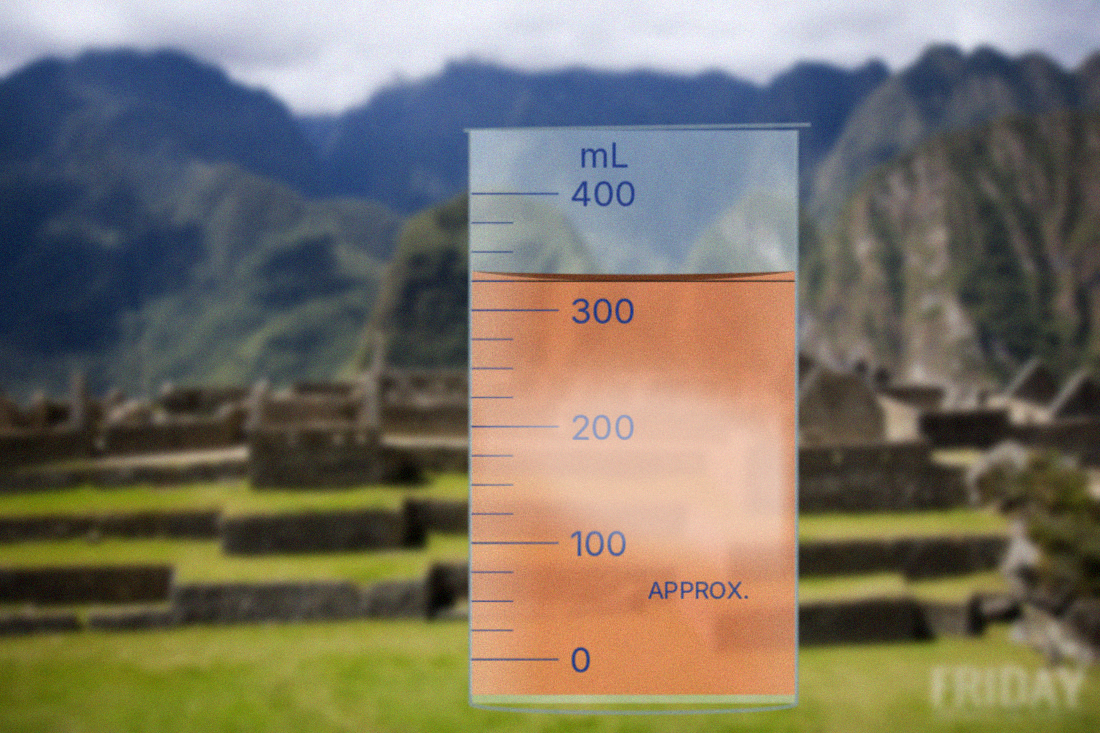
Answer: 325 mL
